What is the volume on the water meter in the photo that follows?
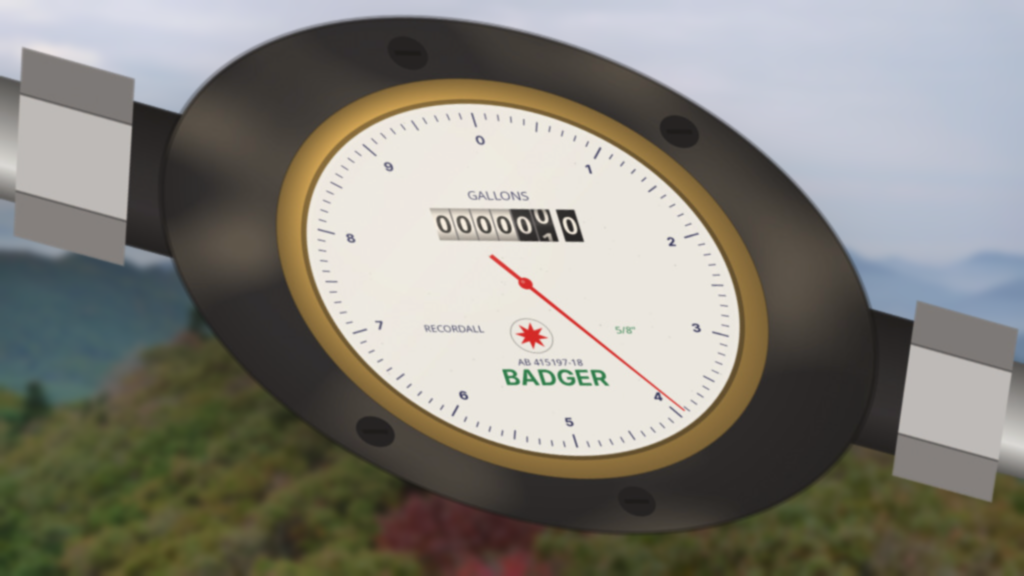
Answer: 3.9 gal
